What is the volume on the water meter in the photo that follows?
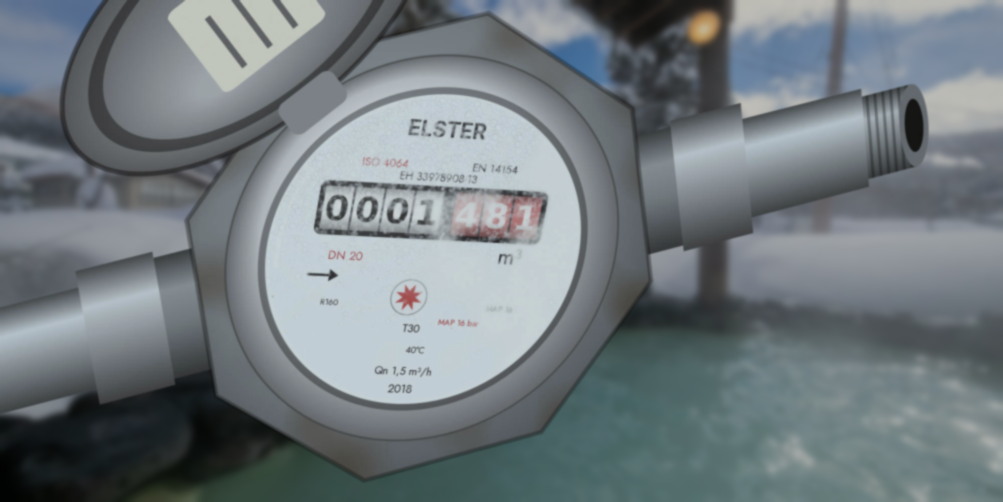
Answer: 1.481 m³
